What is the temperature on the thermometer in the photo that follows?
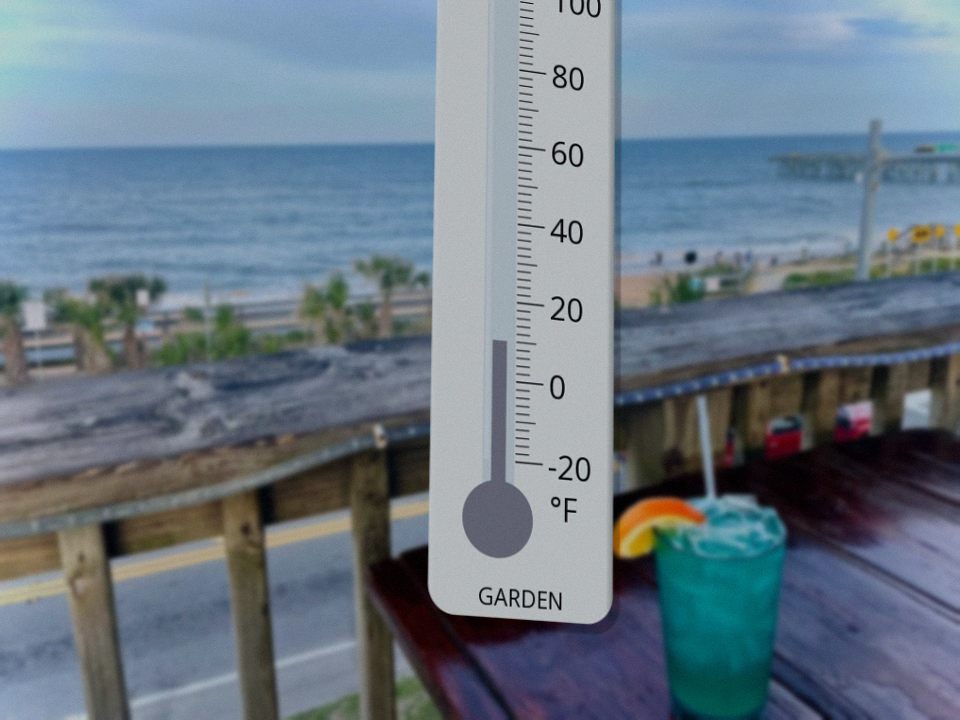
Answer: 10 °F
